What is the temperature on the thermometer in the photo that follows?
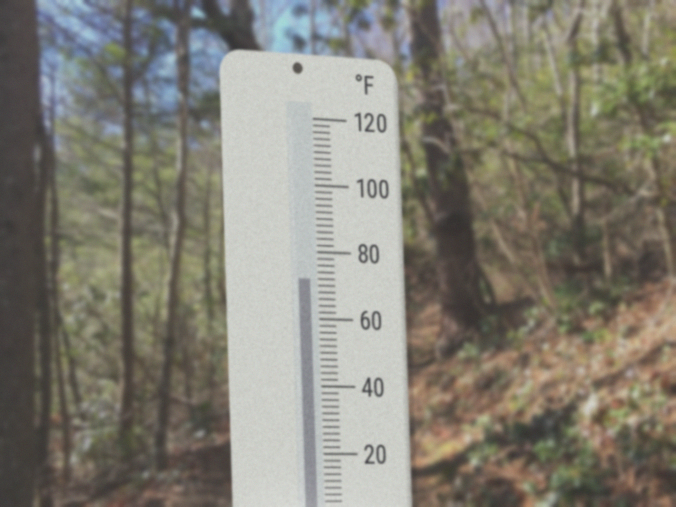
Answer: 72 °F
